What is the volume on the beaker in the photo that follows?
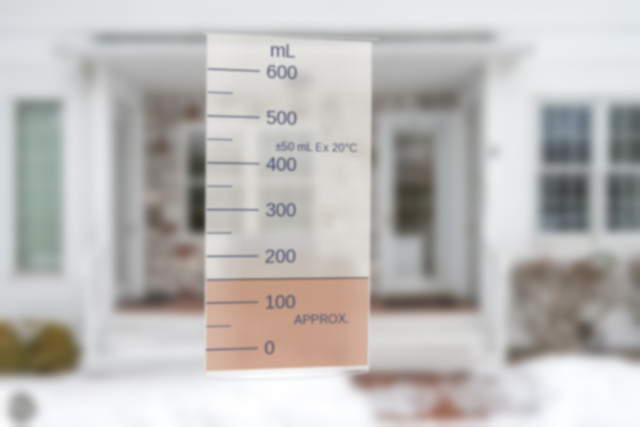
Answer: 150 mL
